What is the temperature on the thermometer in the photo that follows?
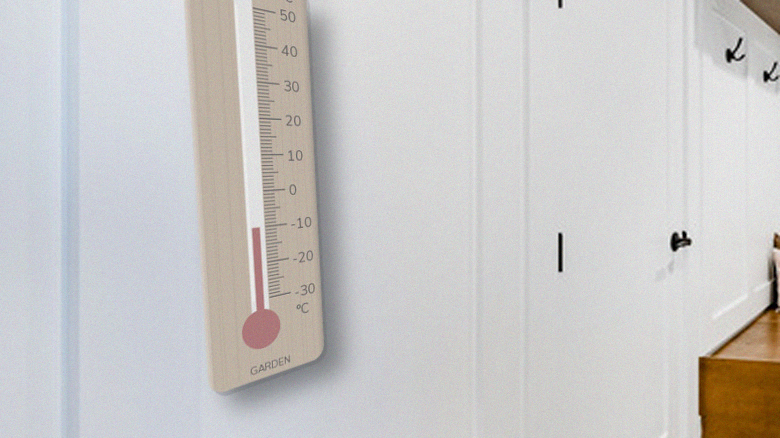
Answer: -10 °C
